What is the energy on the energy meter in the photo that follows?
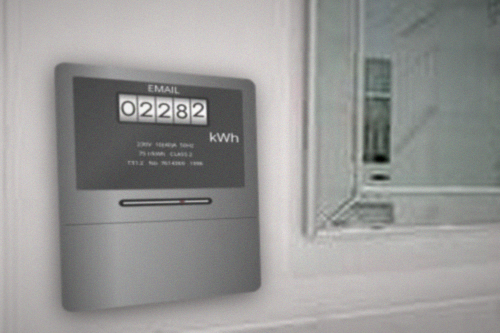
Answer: 2282 kWh
